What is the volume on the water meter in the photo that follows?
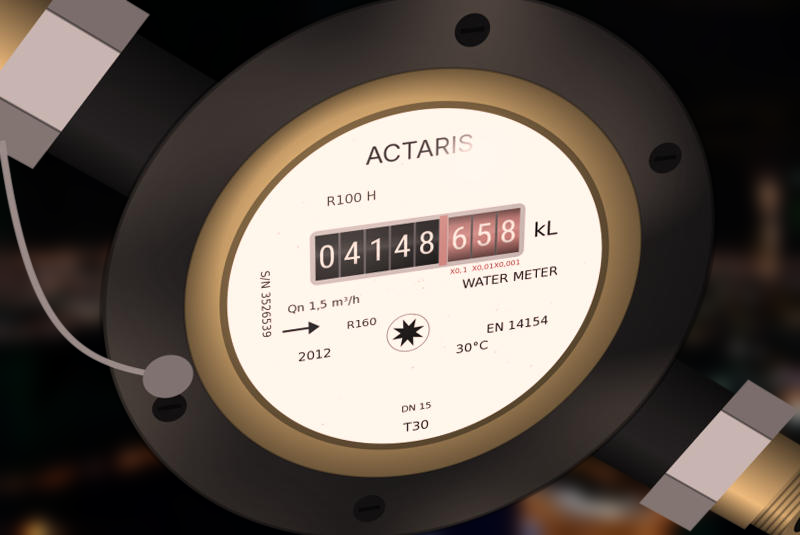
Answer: 4148.658 kL
